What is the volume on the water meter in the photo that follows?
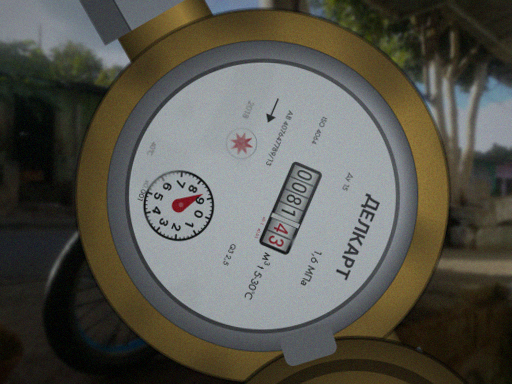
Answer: 81.438 m³
